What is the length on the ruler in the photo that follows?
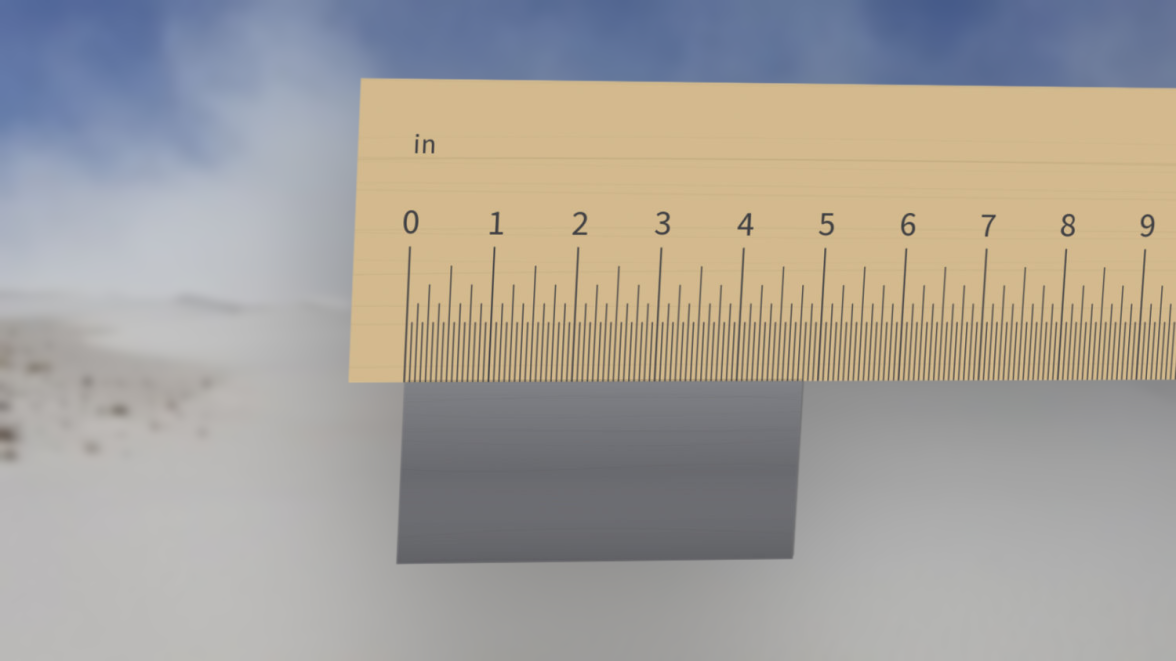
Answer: 4.8125 in
